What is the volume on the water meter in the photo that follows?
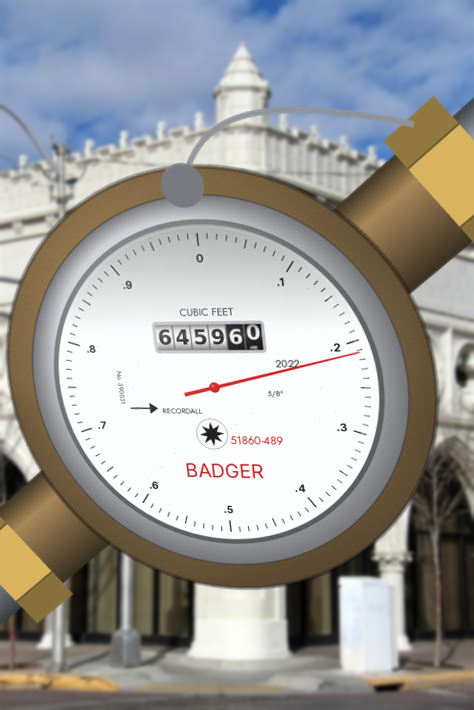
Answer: 645960.21 ft³
